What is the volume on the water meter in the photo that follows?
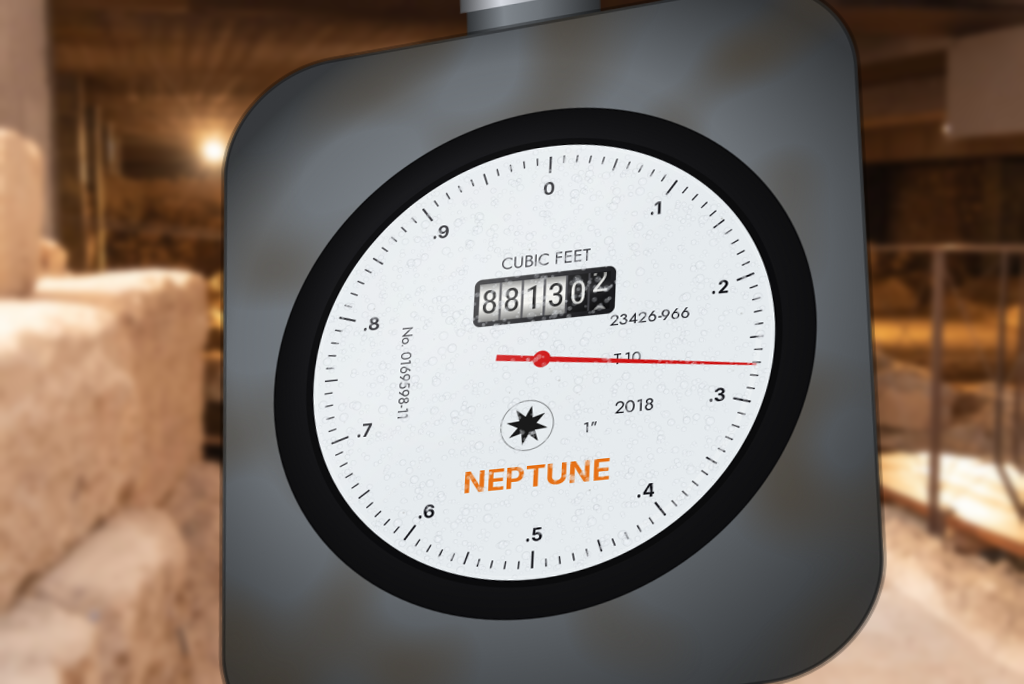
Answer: 881302.27 ft³
